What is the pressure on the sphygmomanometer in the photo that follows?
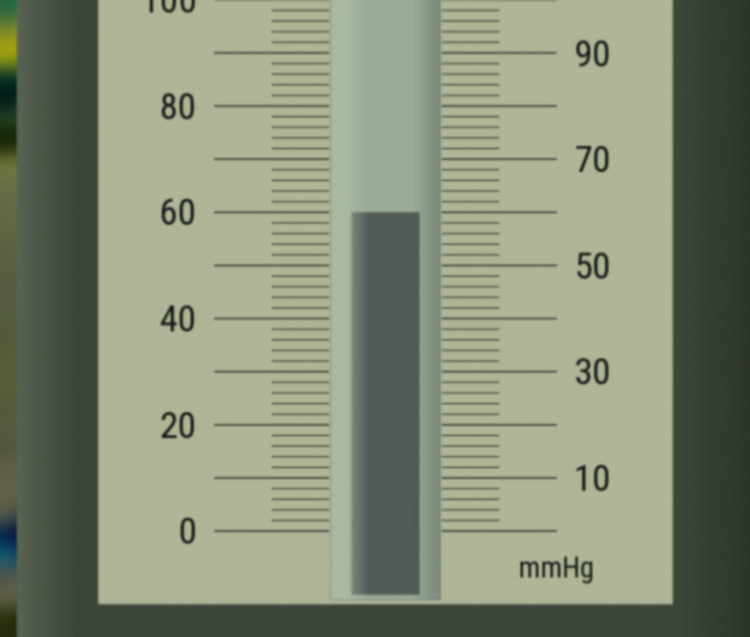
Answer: 60 mmHg
